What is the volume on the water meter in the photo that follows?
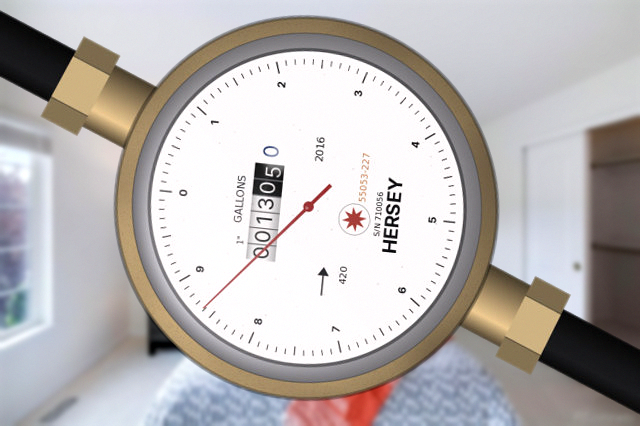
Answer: 13048.6 gal
